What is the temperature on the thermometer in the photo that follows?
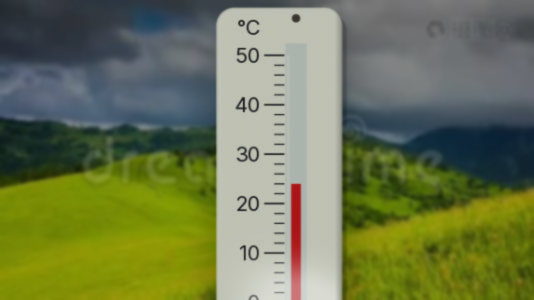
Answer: 24 °C
